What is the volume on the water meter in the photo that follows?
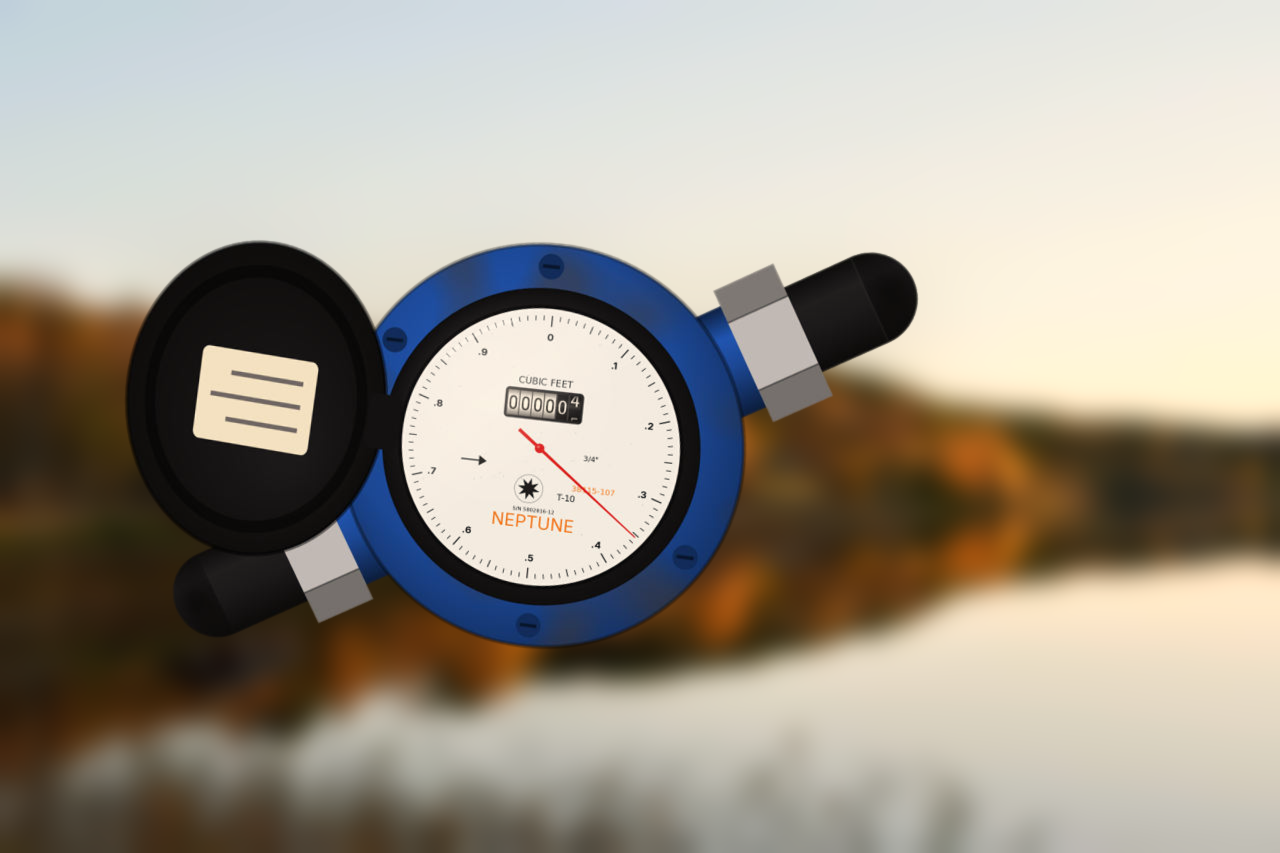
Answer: 4.35 ft³
